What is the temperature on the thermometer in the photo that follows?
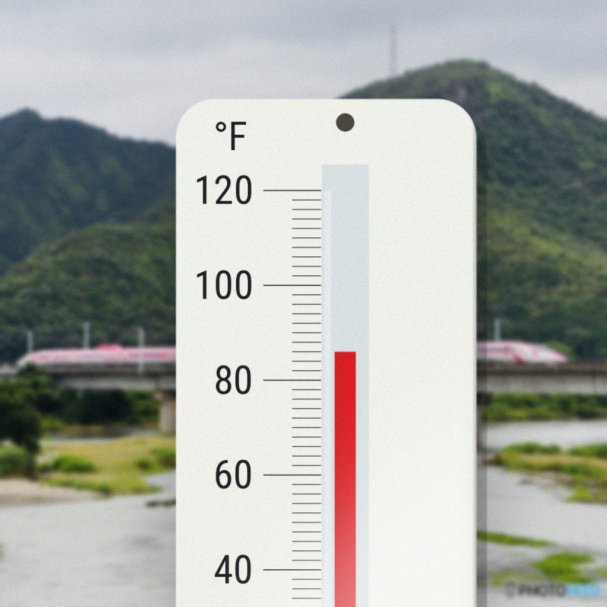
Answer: 86 °F
